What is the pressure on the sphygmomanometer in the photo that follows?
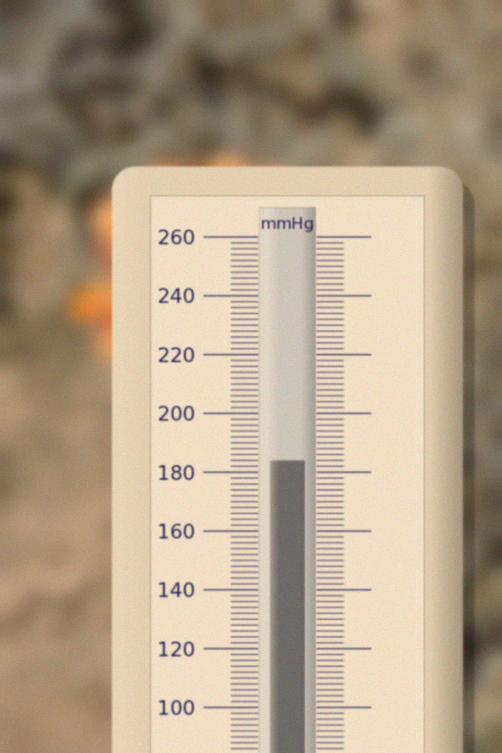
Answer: 184 mmHg
